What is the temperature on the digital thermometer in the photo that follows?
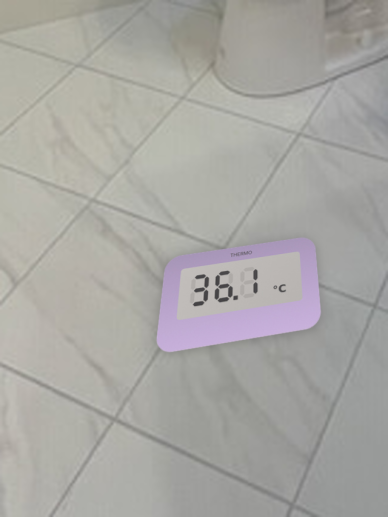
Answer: 36.1 °C
